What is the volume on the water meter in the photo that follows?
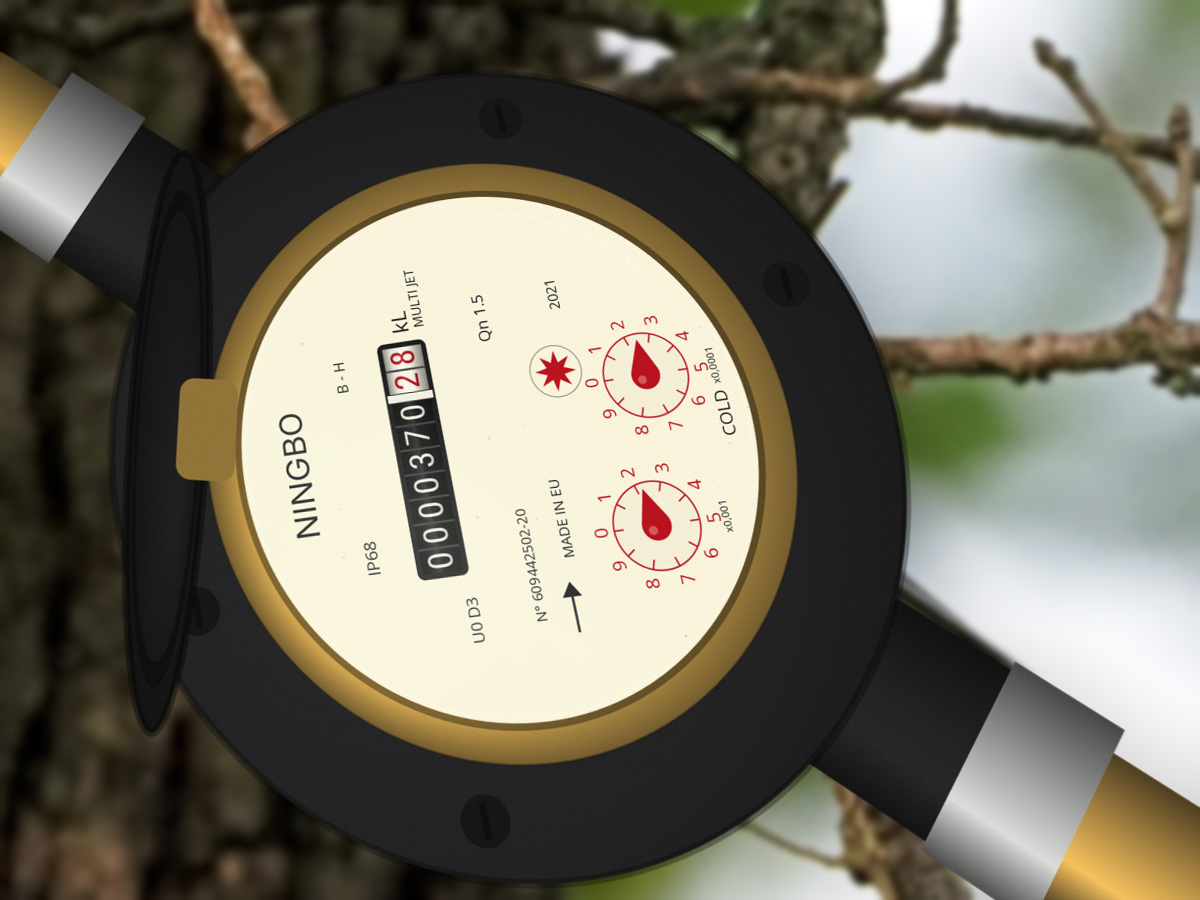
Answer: 370.2822 kL
